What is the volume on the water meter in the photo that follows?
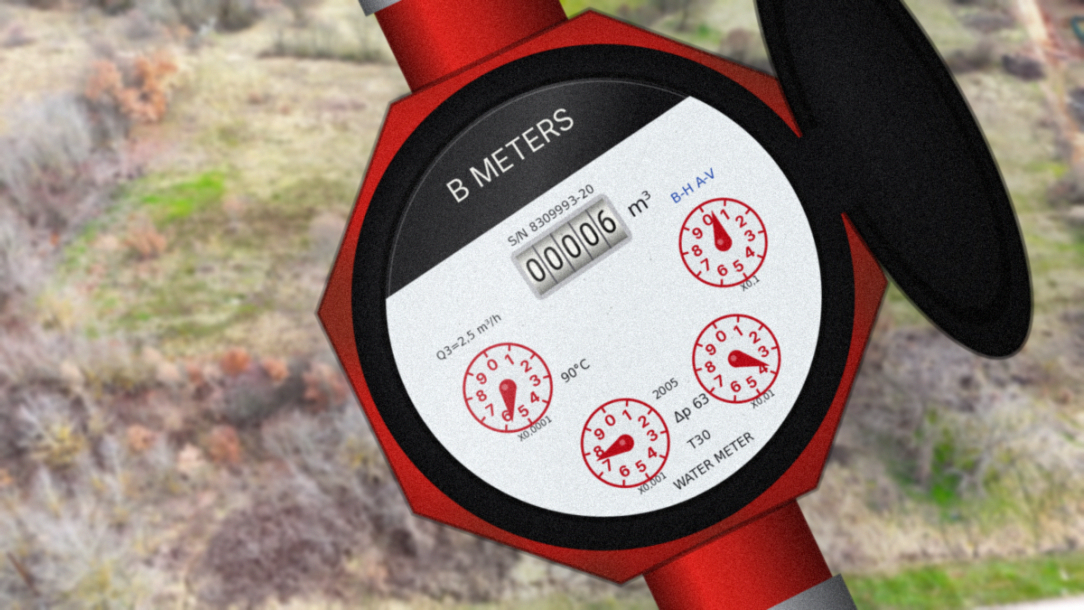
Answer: 6.0375 m³
